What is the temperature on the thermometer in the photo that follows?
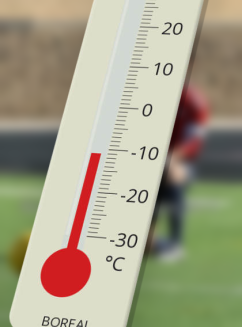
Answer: -11 °C
